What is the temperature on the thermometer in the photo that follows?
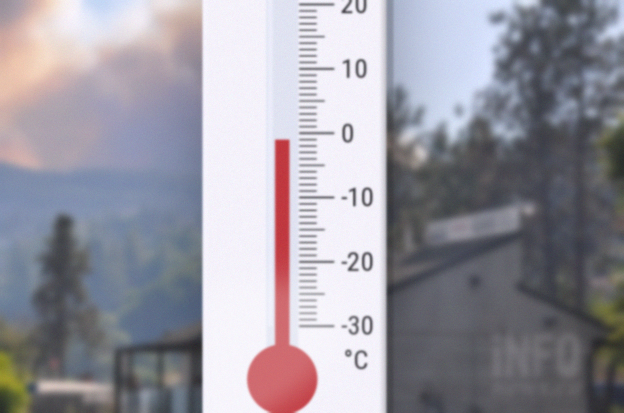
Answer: -1 °C
